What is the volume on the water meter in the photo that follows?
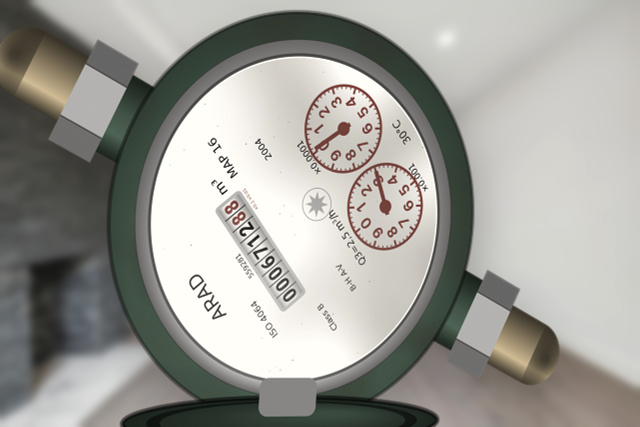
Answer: 6712.8830 m³
